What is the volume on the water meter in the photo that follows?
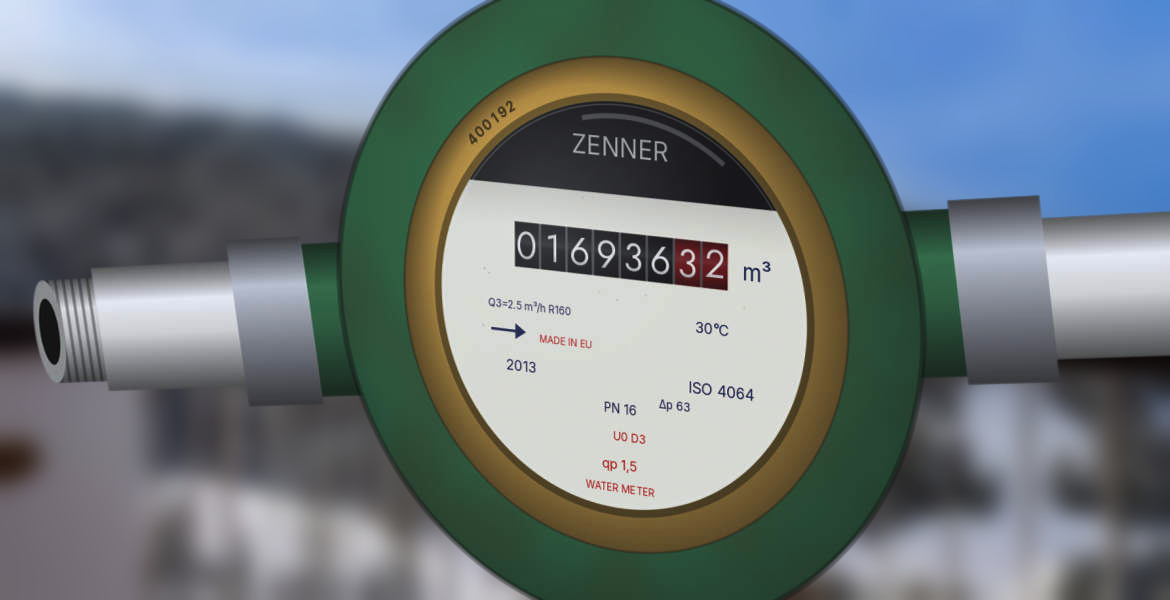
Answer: 16936.32 m³
